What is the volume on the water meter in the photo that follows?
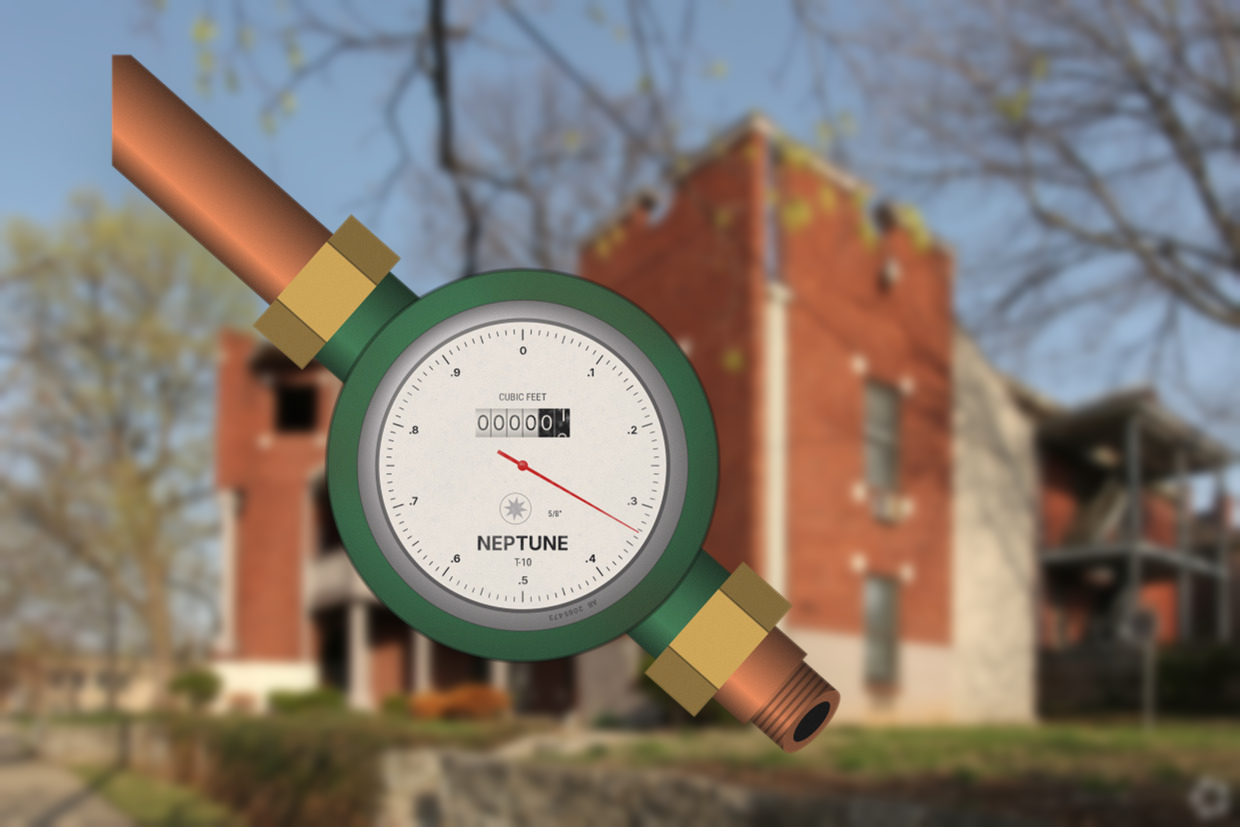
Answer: 1.33 ft³
